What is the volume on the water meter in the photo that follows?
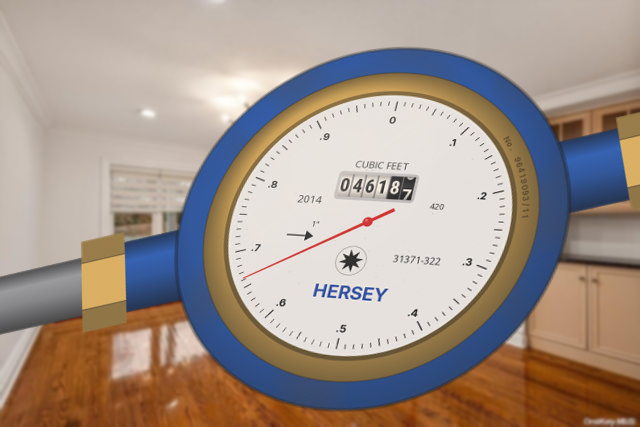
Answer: 46186.66 ft³
